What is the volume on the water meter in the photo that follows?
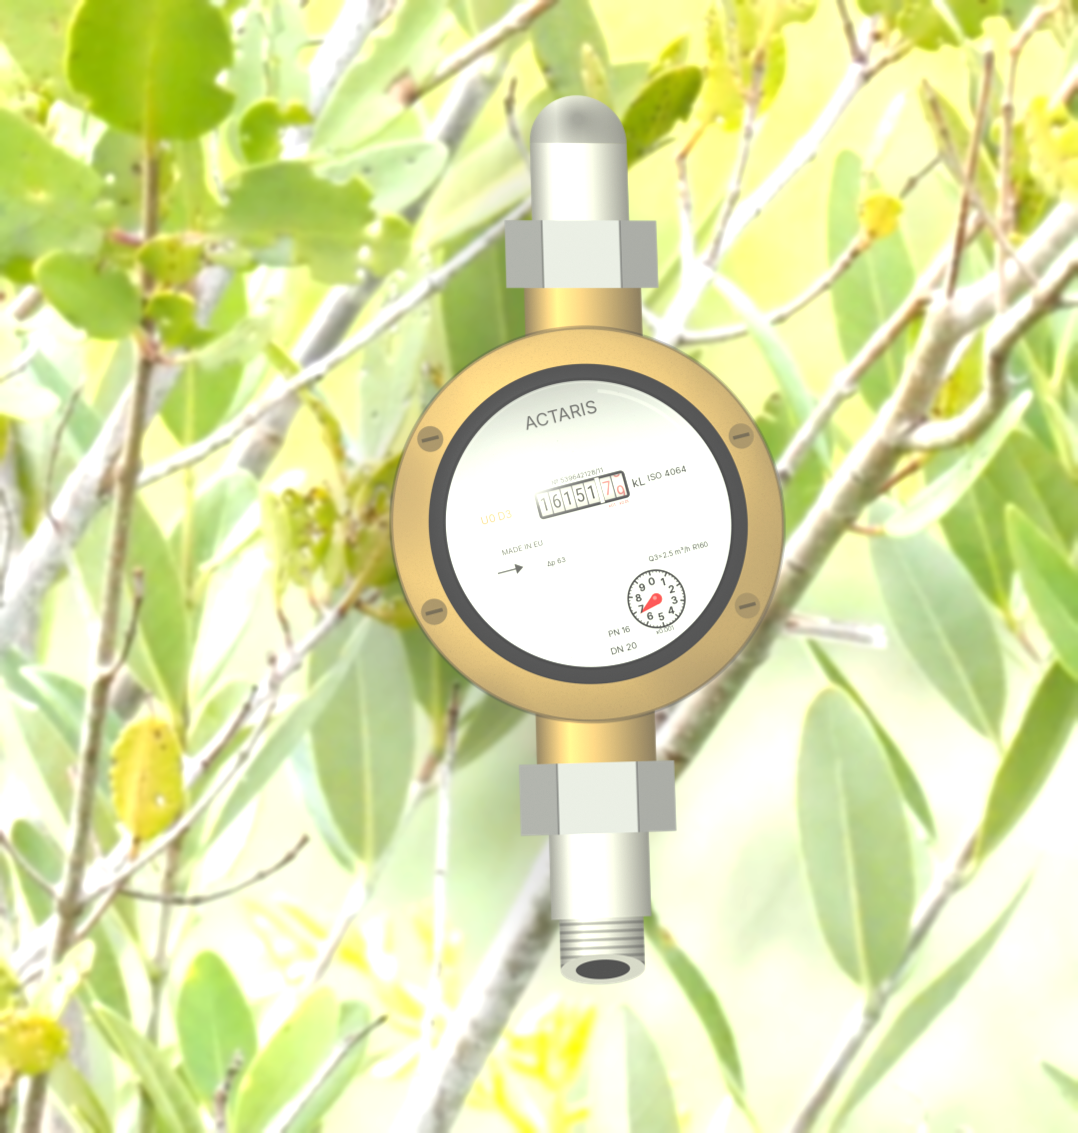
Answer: 16151.786 kL
